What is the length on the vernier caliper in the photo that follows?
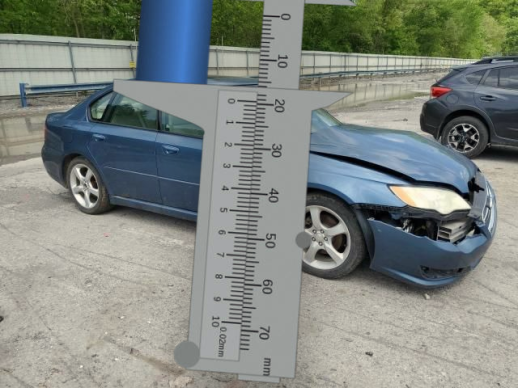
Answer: 19.5 mm
